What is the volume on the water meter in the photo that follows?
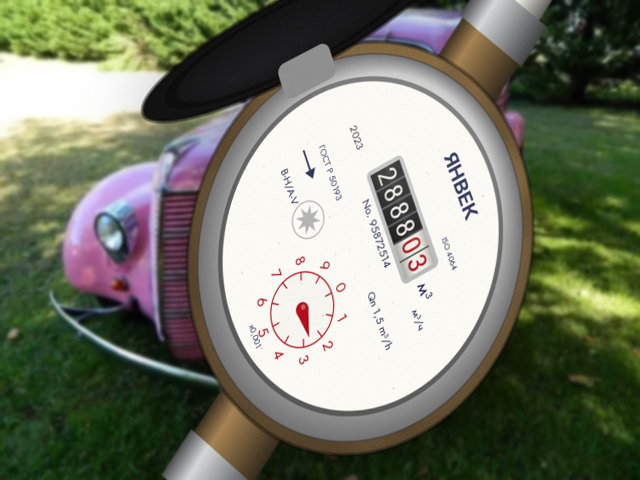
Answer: 2888.032 m³
